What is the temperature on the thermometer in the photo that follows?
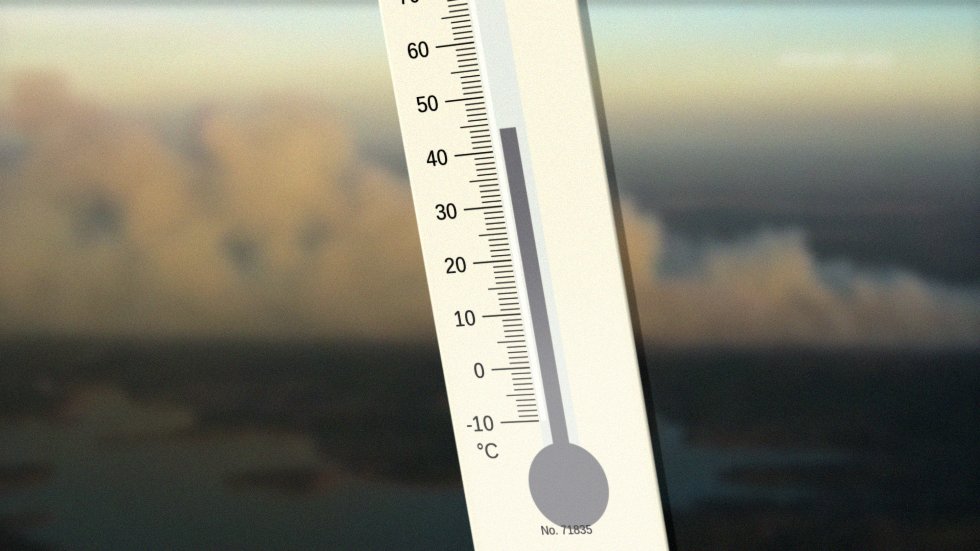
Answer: 44 °C
